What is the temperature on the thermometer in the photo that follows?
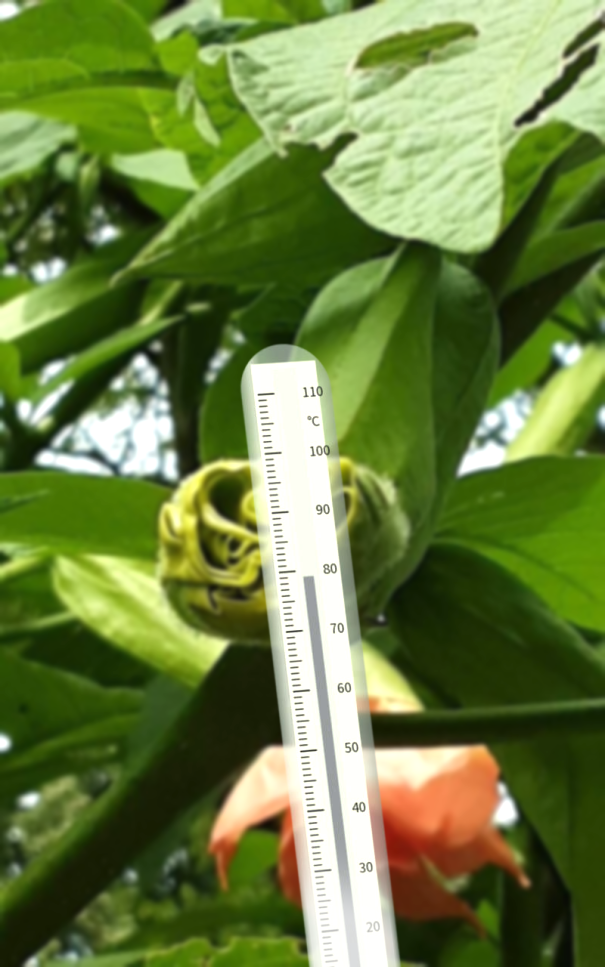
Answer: 79 °C
